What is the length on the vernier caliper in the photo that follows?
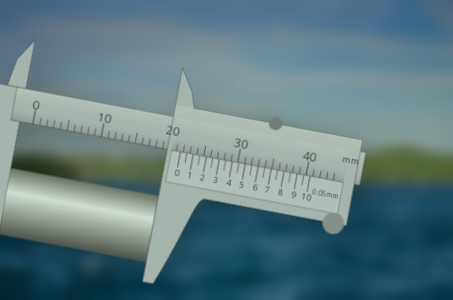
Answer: 21.6 mm
